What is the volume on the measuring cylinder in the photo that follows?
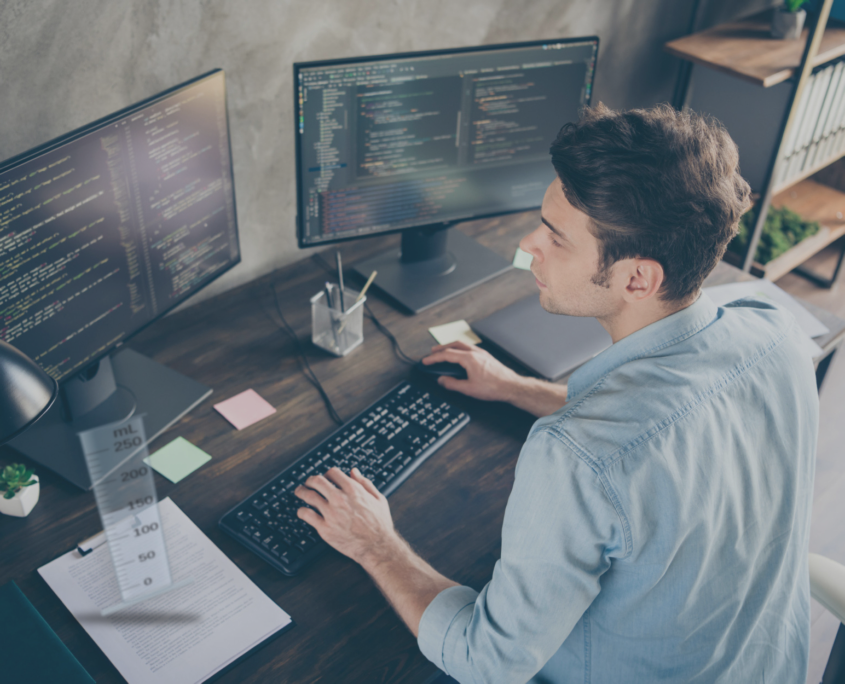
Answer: 150 mL
